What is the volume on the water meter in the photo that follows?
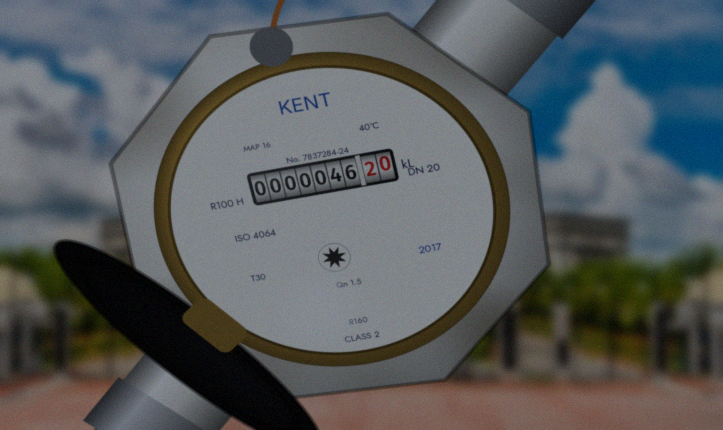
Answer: 46.20 kL
